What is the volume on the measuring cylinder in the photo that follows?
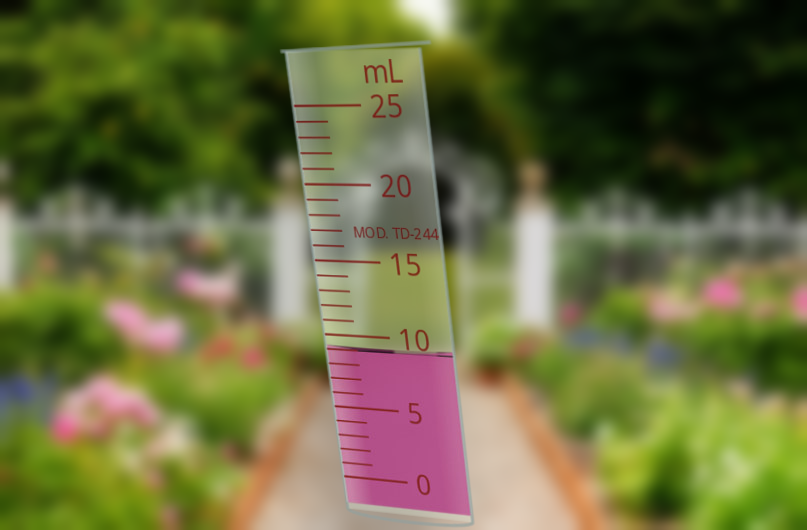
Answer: 9 mL
